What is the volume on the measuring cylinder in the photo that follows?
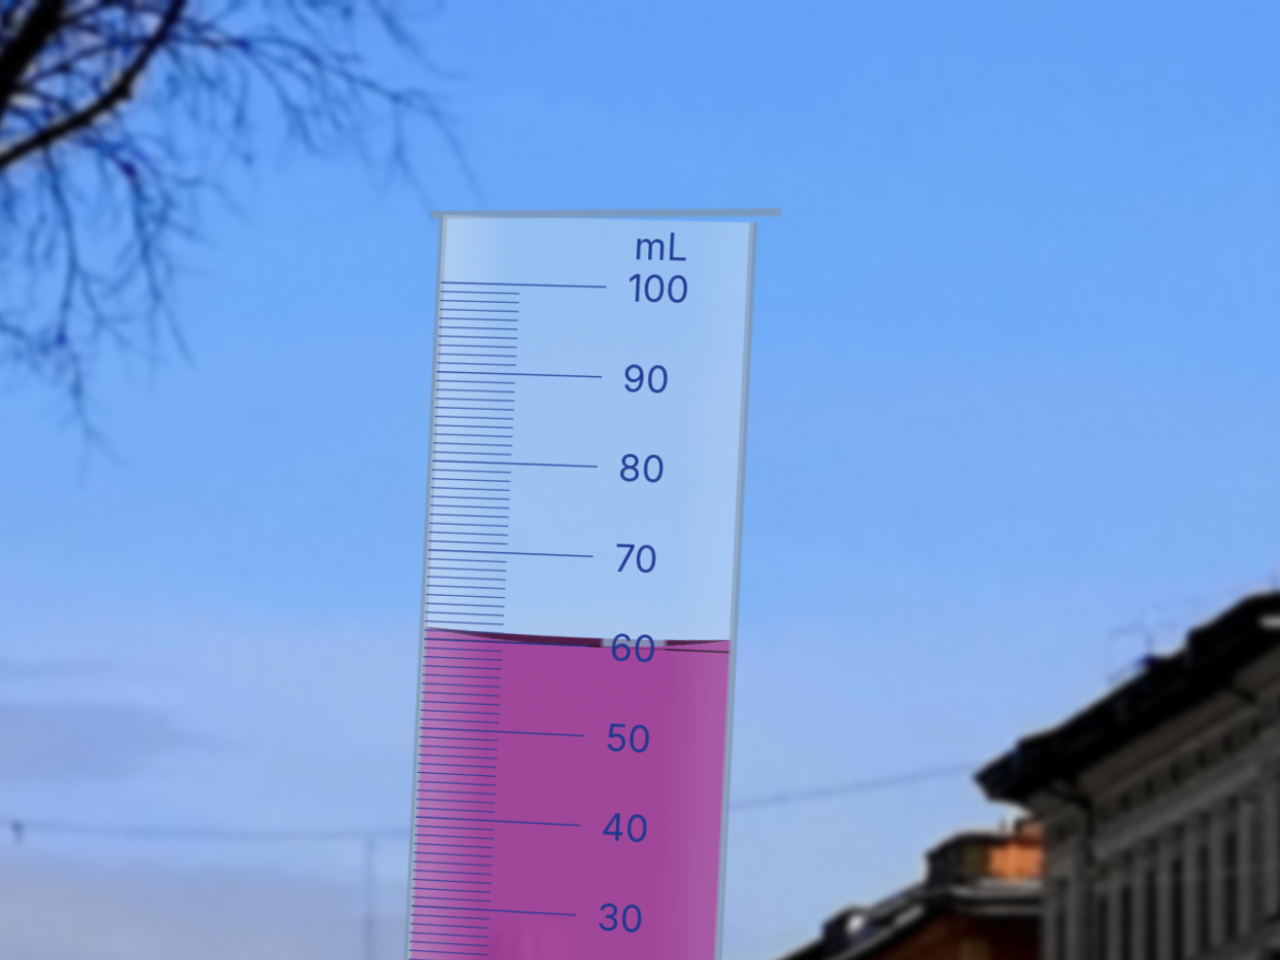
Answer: 60 mL
